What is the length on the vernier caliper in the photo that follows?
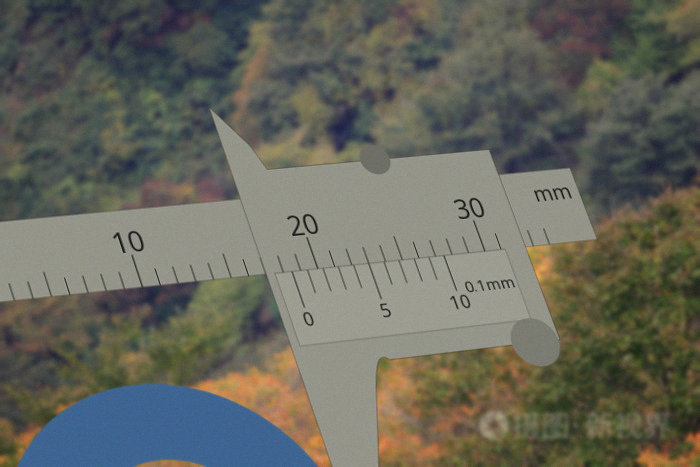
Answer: 18.5 mm
